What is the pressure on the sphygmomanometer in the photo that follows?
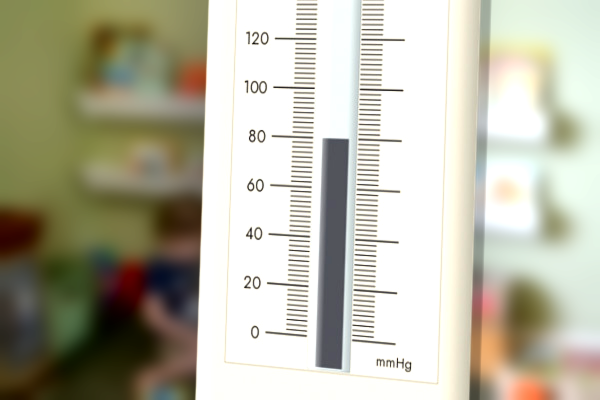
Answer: 80 mmHg
